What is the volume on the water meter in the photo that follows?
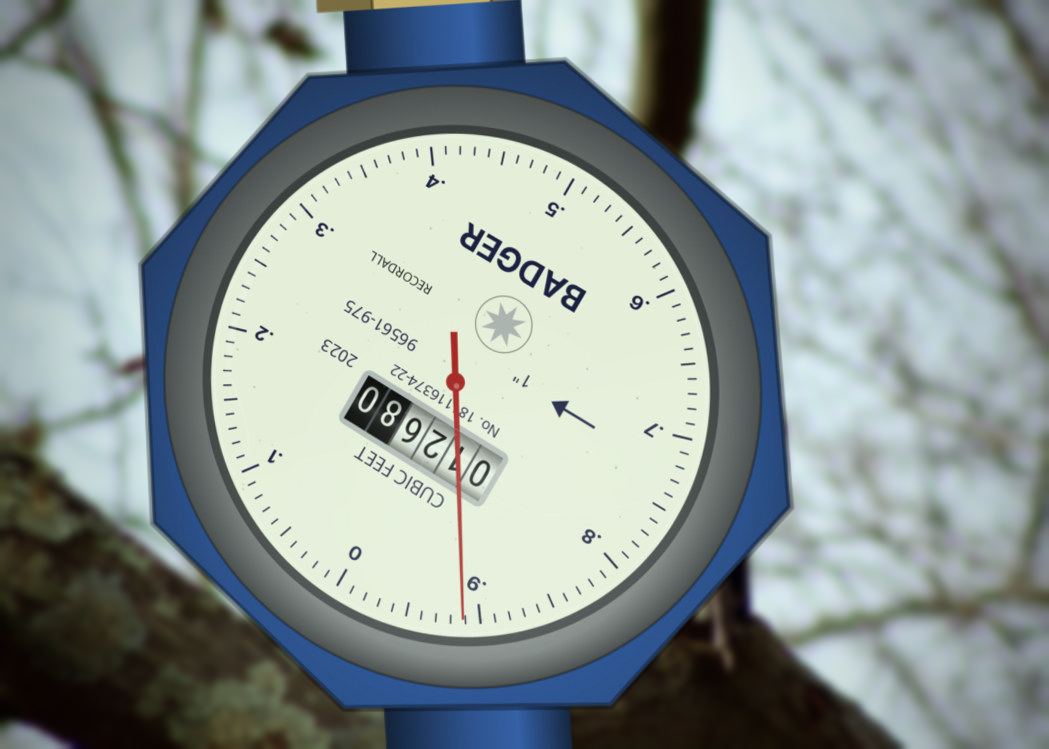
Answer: 12679.91 ft³
